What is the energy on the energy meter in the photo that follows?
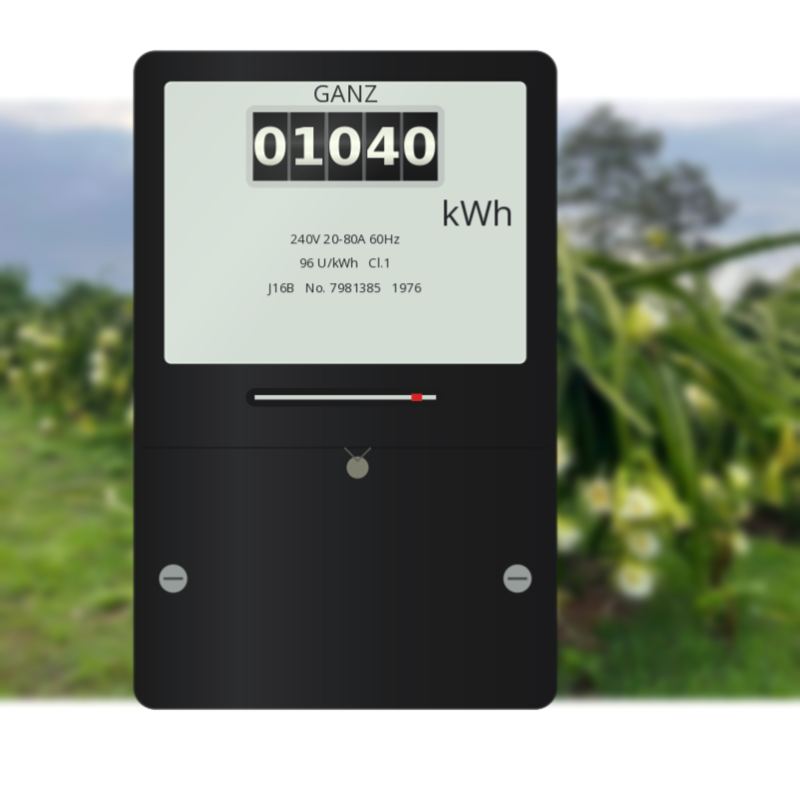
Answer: 1040 kWh
